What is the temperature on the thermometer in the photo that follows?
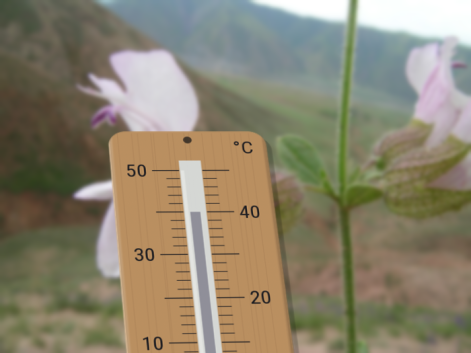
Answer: 40 °C
